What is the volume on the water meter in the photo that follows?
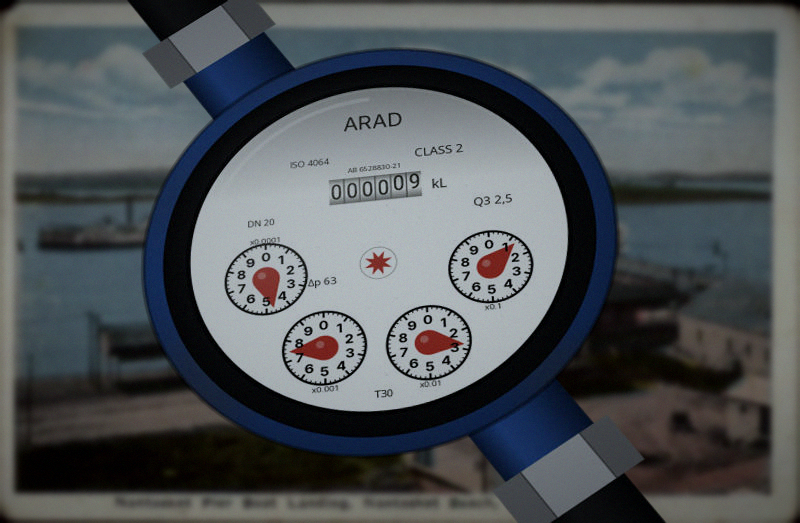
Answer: 9.1274 kL
